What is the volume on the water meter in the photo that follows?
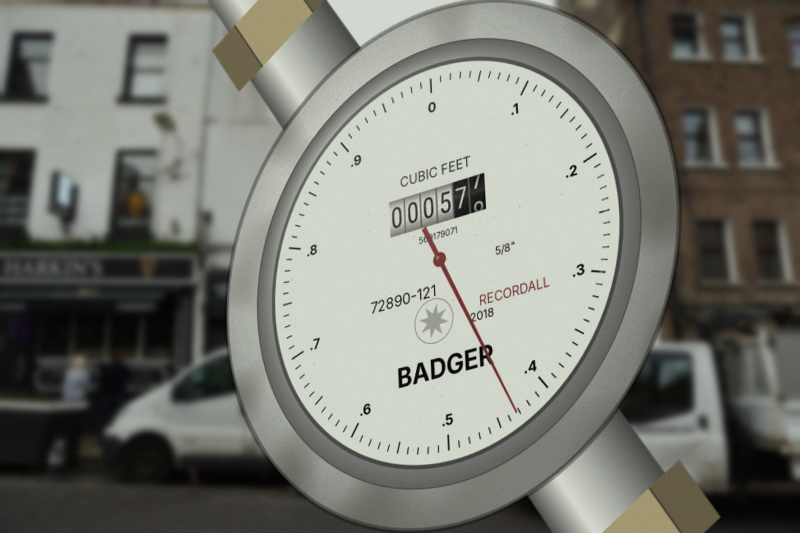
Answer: 577.43 ft³
